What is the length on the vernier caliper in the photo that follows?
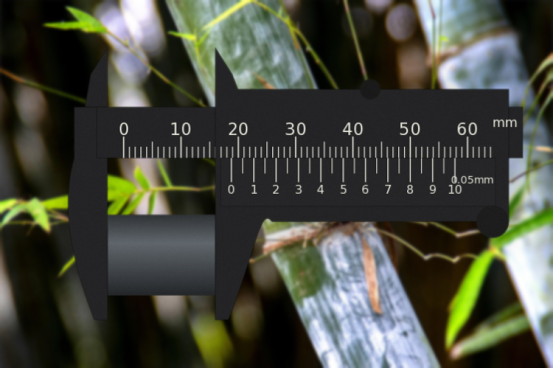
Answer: 18.8 mm
